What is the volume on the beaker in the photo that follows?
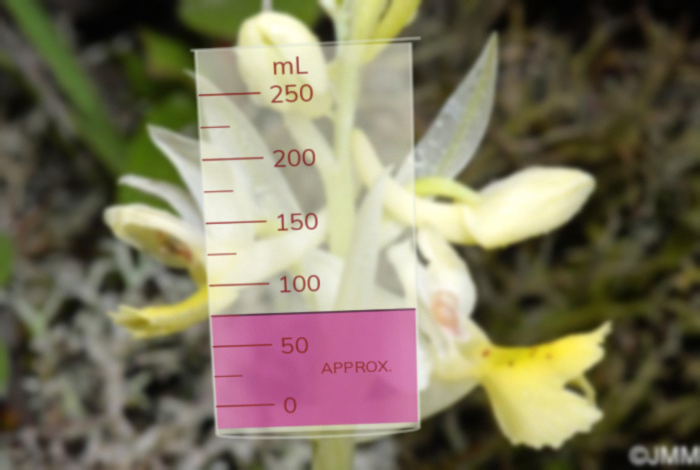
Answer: 75 mL
